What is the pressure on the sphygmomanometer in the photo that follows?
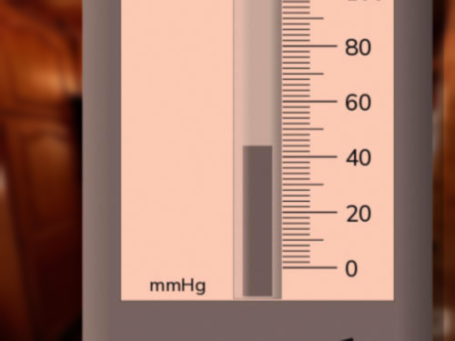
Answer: 44 mmHg
